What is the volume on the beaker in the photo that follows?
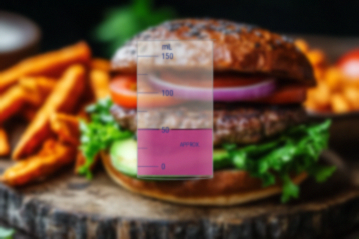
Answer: 50 mL
